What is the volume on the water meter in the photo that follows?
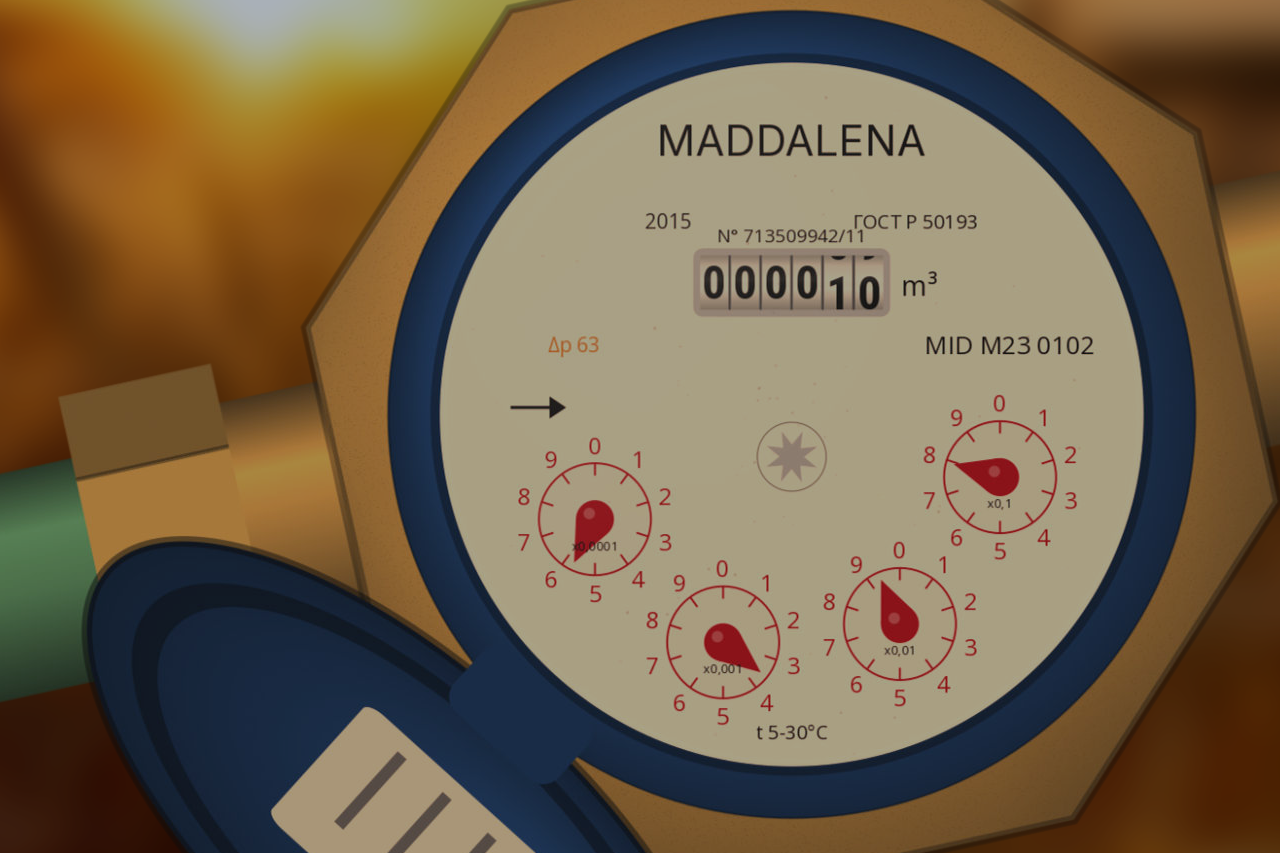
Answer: 9.7935 m³
